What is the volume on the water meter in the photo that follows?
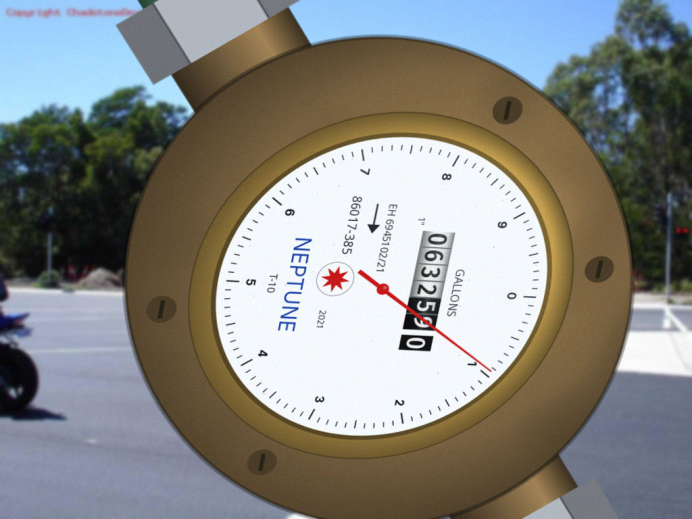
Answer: 632590.9 gal
